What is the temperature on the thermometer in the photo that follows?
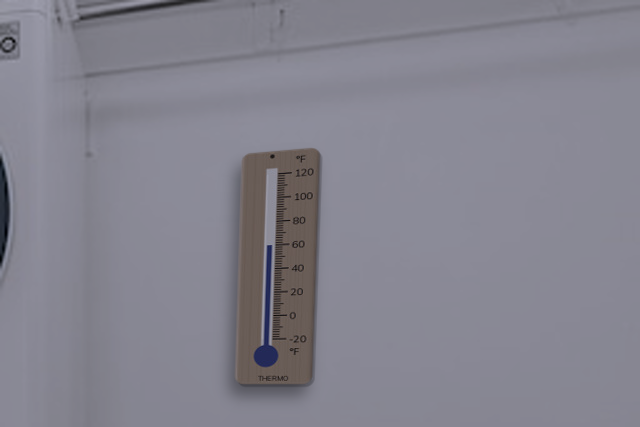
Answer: 60 °F
